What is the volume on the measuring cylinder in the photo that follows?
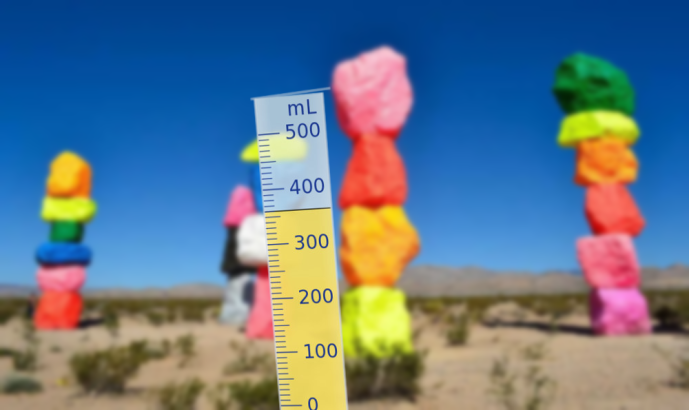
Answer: 360 mL
